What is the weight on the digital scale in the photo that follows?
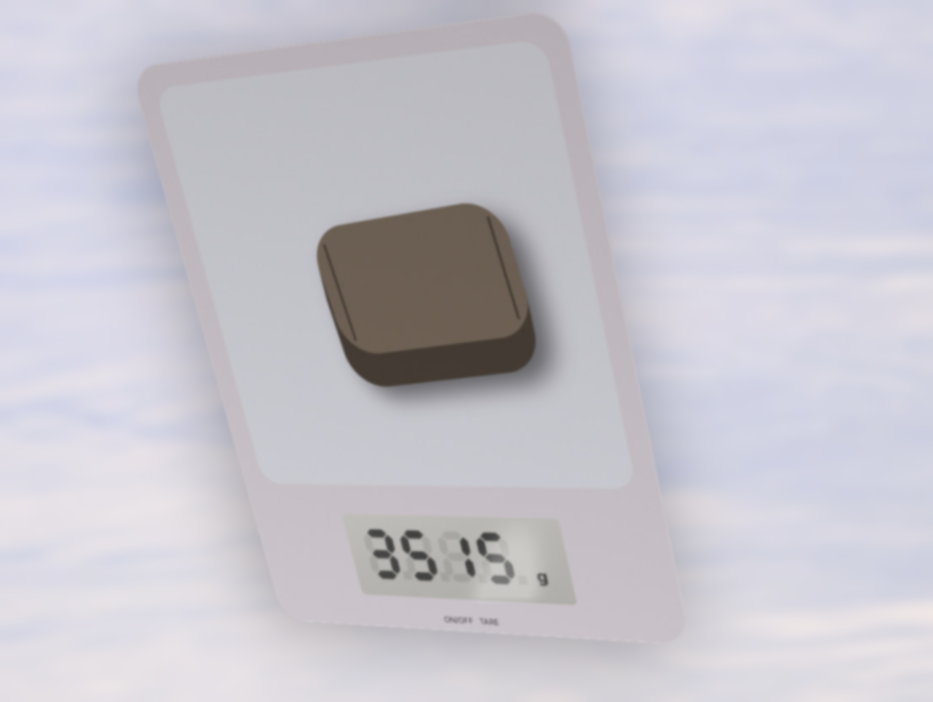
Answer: 3515 g
